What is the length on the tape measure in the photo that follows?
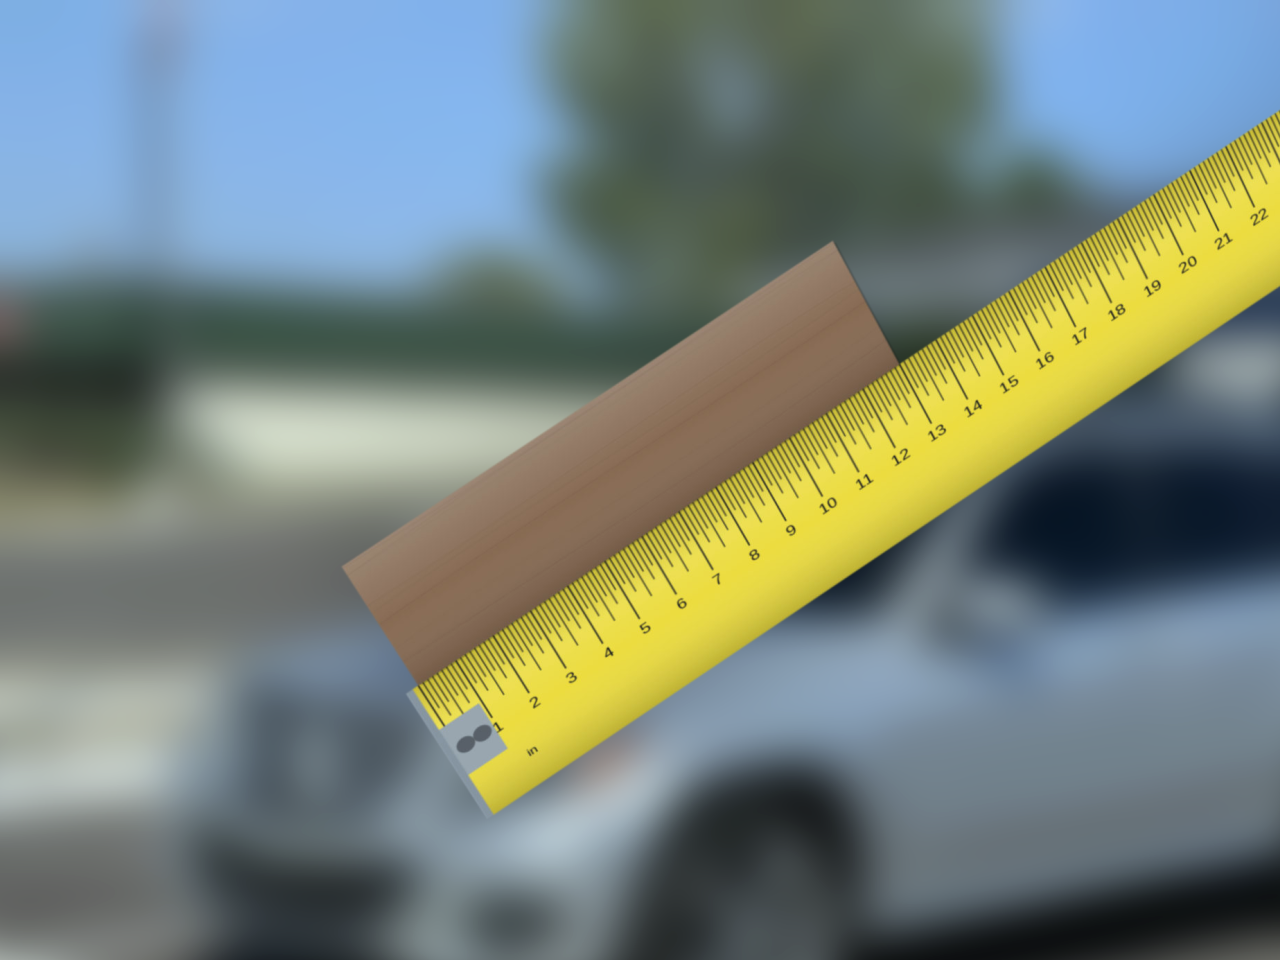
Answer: 13 in
